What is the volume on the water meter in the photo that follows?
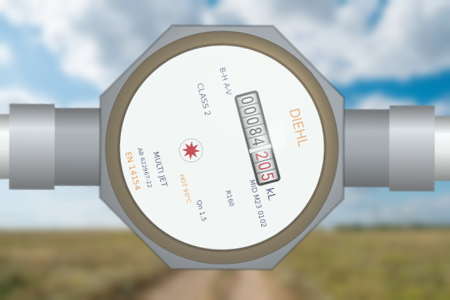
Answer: 84.205 kL
